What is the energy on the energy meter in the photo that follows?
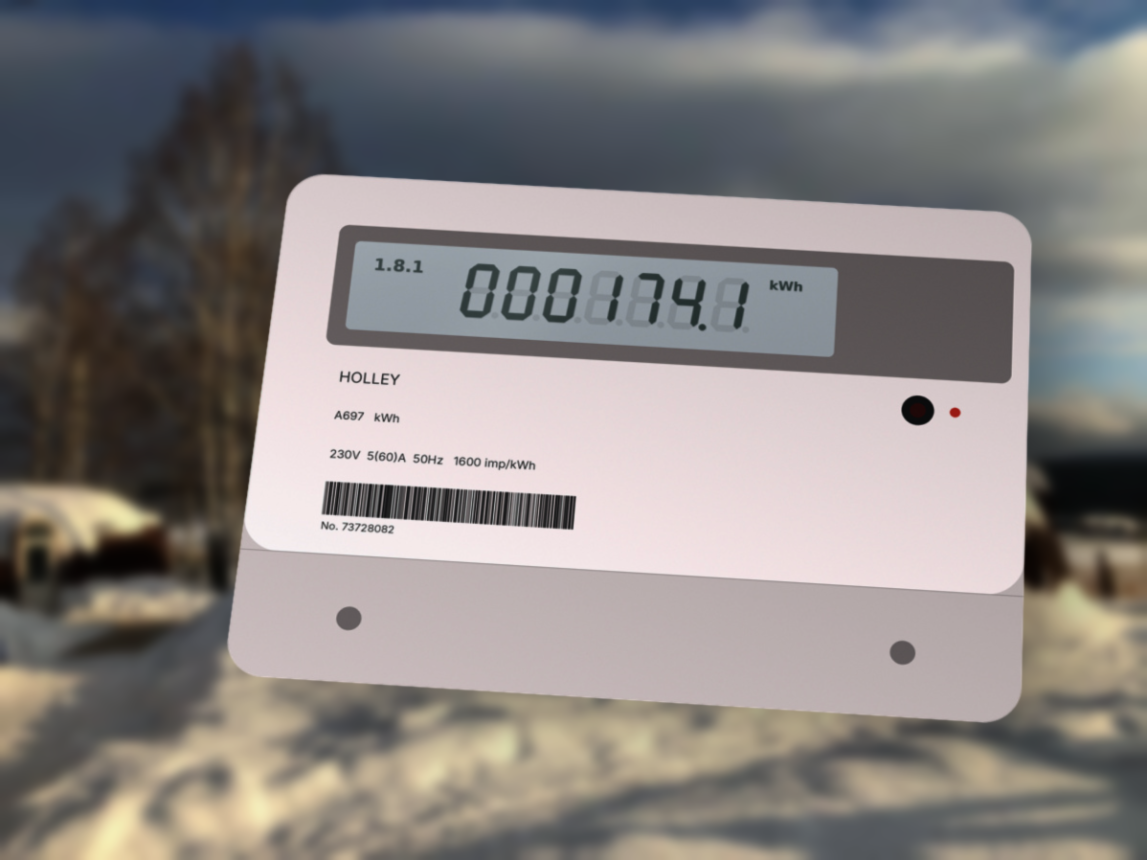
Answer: 174.1 kWh
